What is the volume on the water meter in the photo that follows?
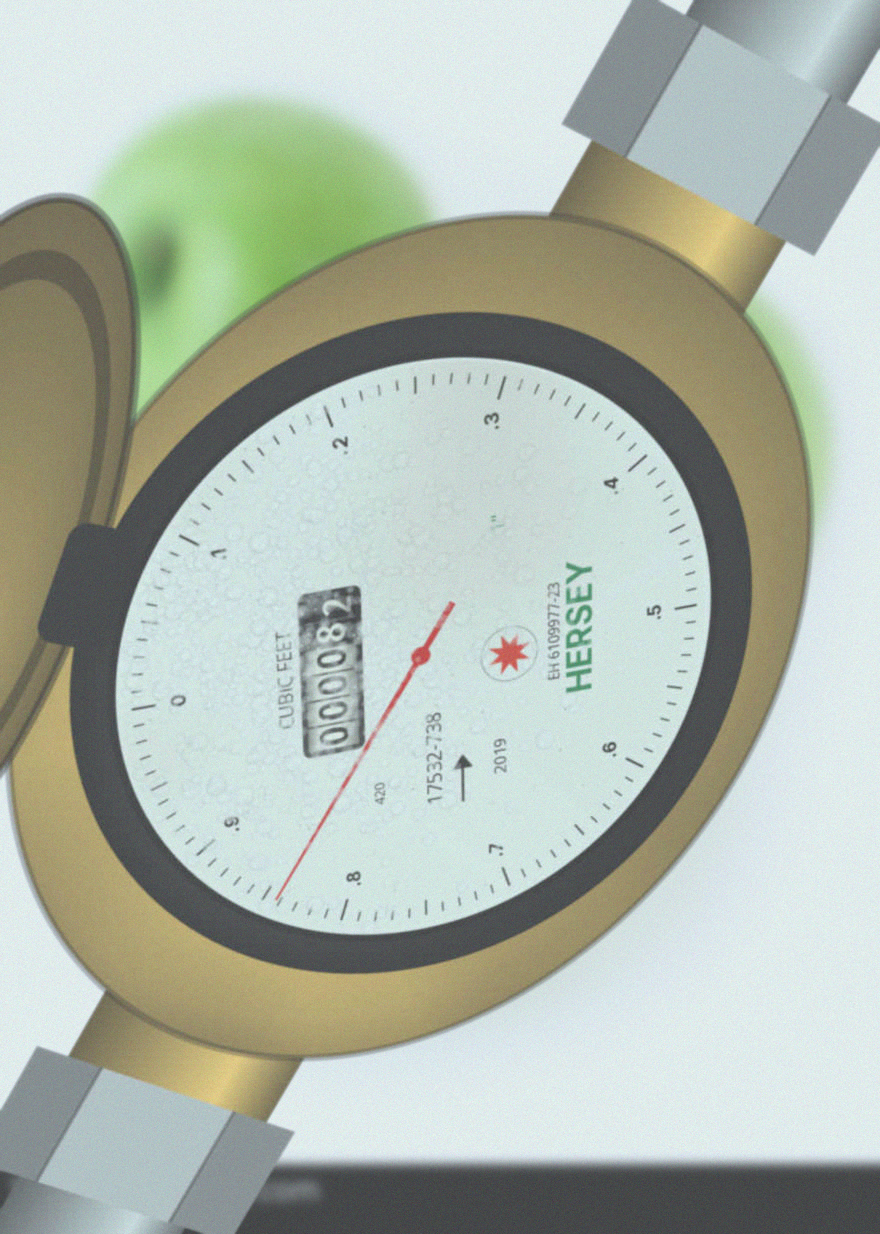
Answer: 81.84 ft³
